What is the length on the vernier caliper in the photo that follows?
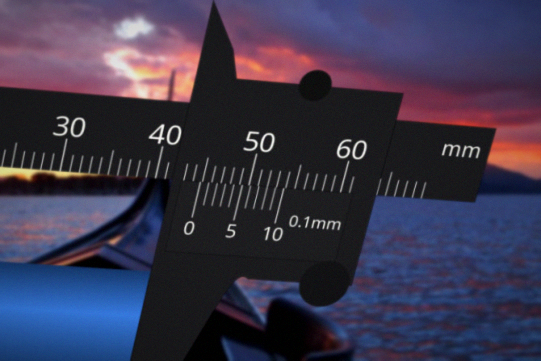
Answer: 44.8 mm
